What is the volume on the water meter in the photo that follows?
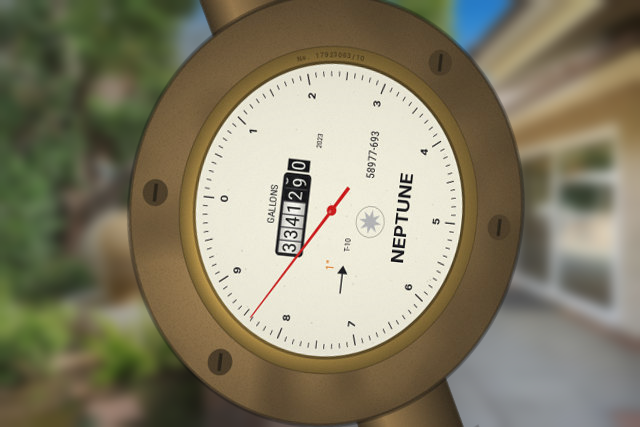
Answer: 3341288.4 gal
